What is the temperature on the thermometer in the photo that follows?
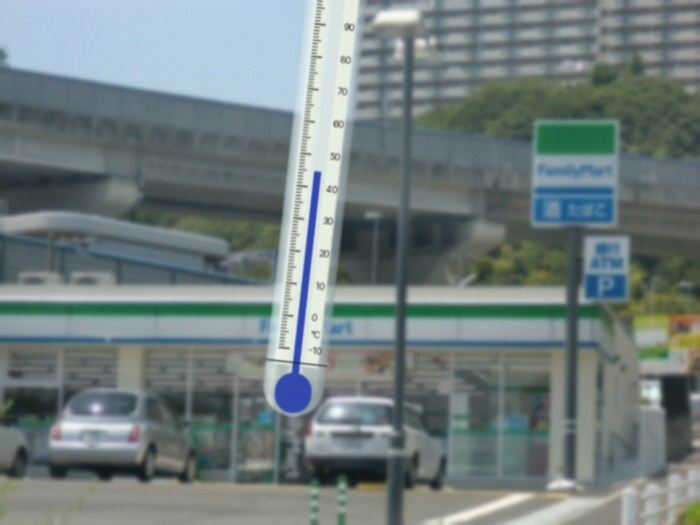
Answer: 45 °C
